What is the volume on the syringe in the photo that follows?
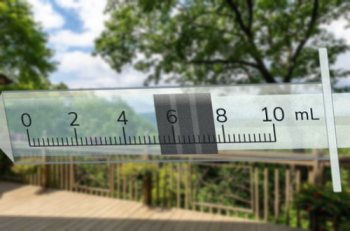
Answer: 5.4 mL
